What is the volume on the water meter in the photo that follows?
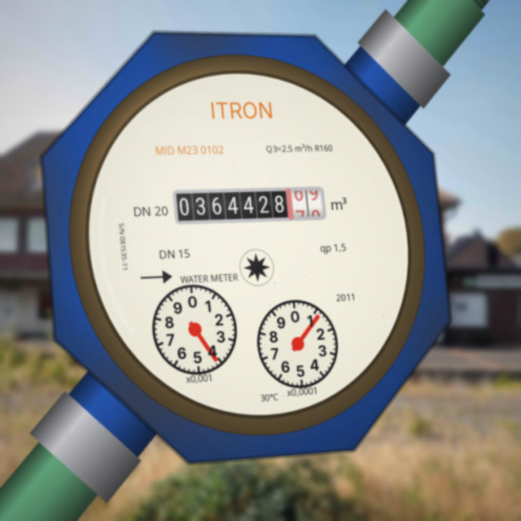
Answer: 364428.6941 m³
